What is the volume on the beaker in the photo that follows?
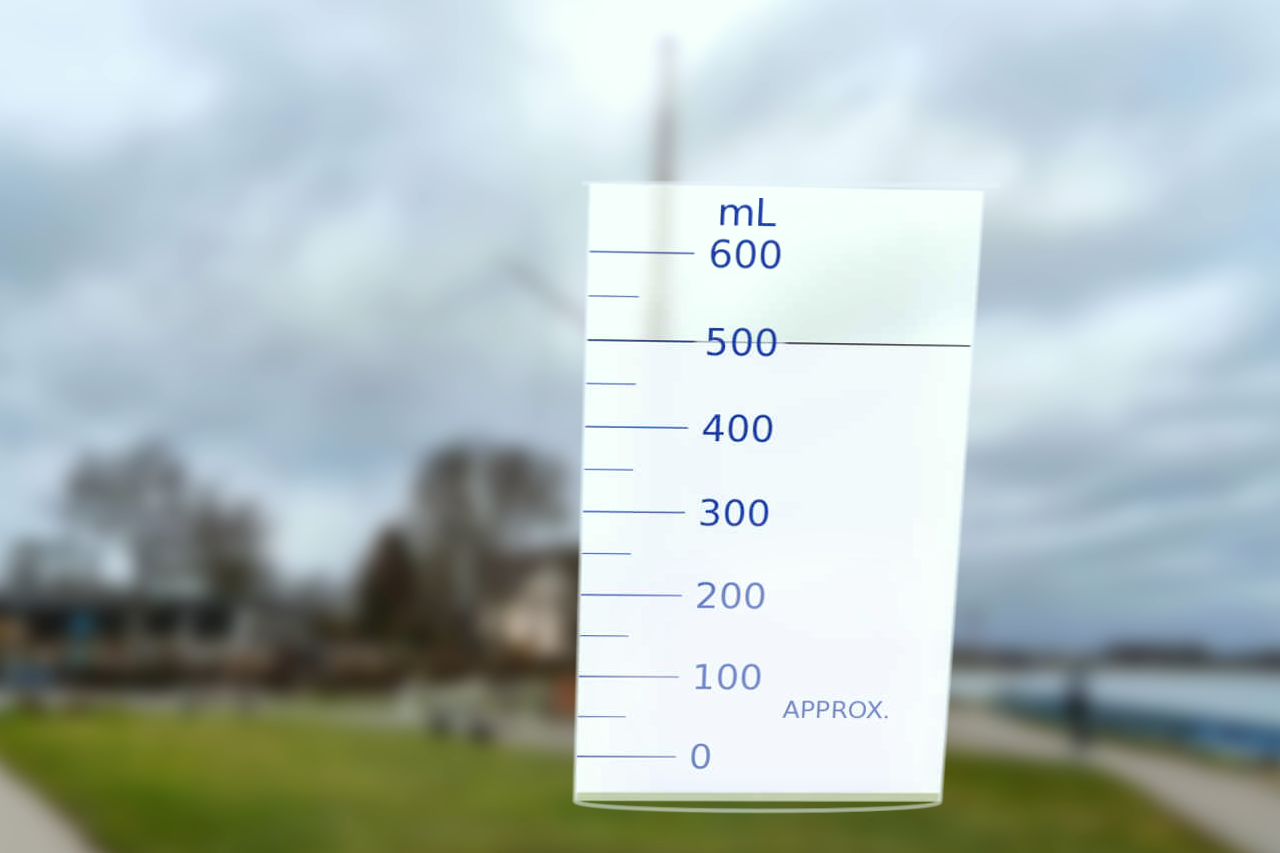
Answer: 500 mL
